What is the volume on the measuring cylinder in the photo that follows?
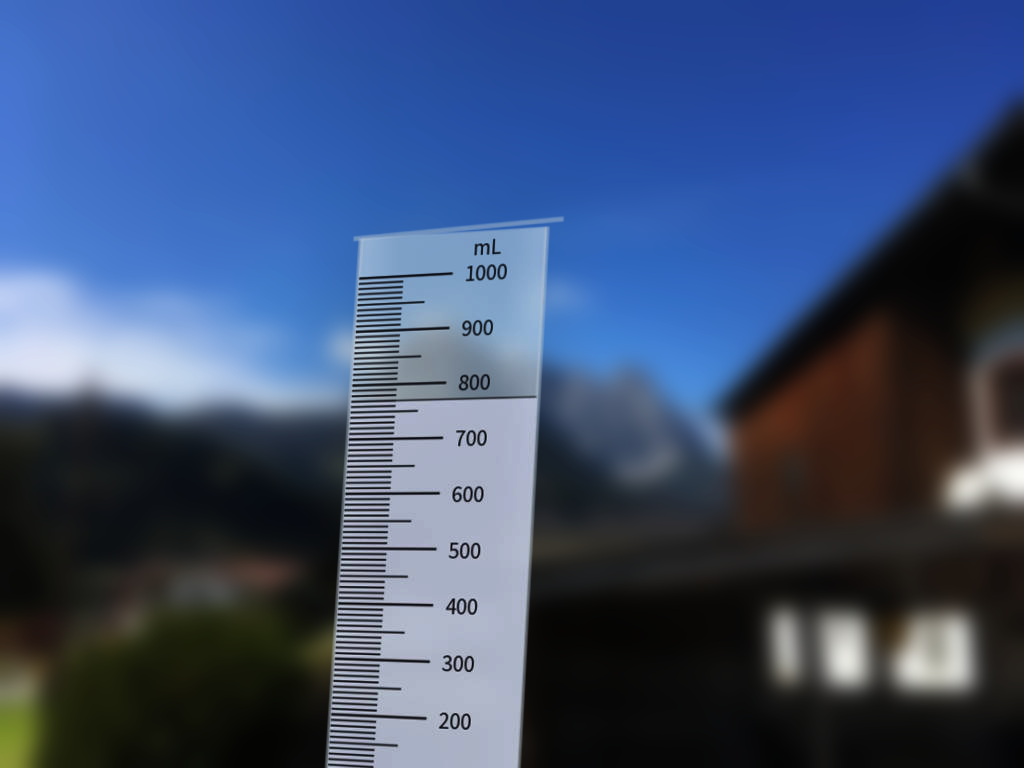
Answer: 770 mL
